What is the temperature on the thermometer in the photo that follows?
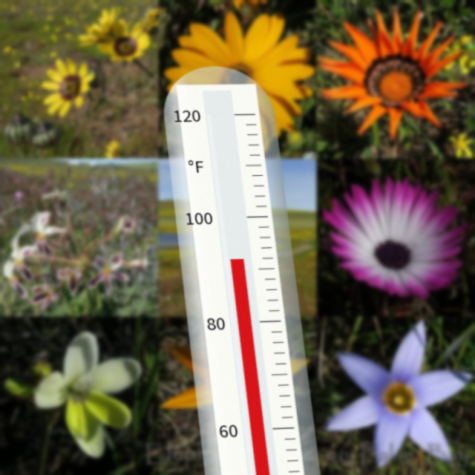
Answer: 92 °F
